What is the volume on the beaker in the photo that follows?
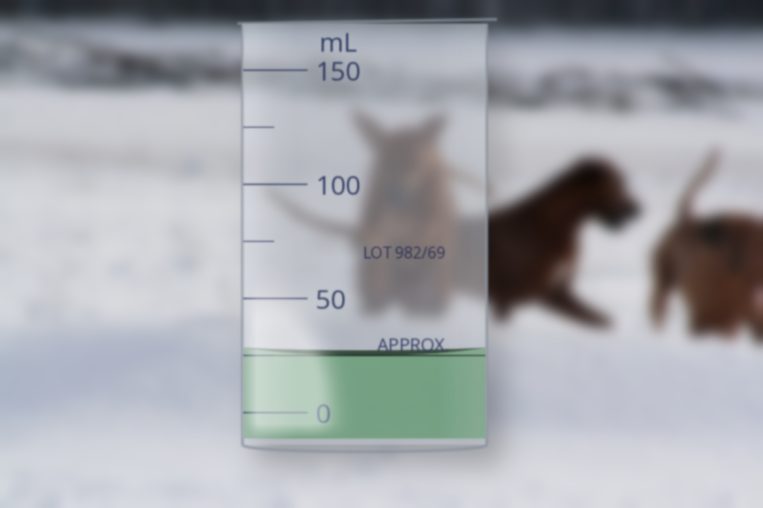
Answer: 25 mL
